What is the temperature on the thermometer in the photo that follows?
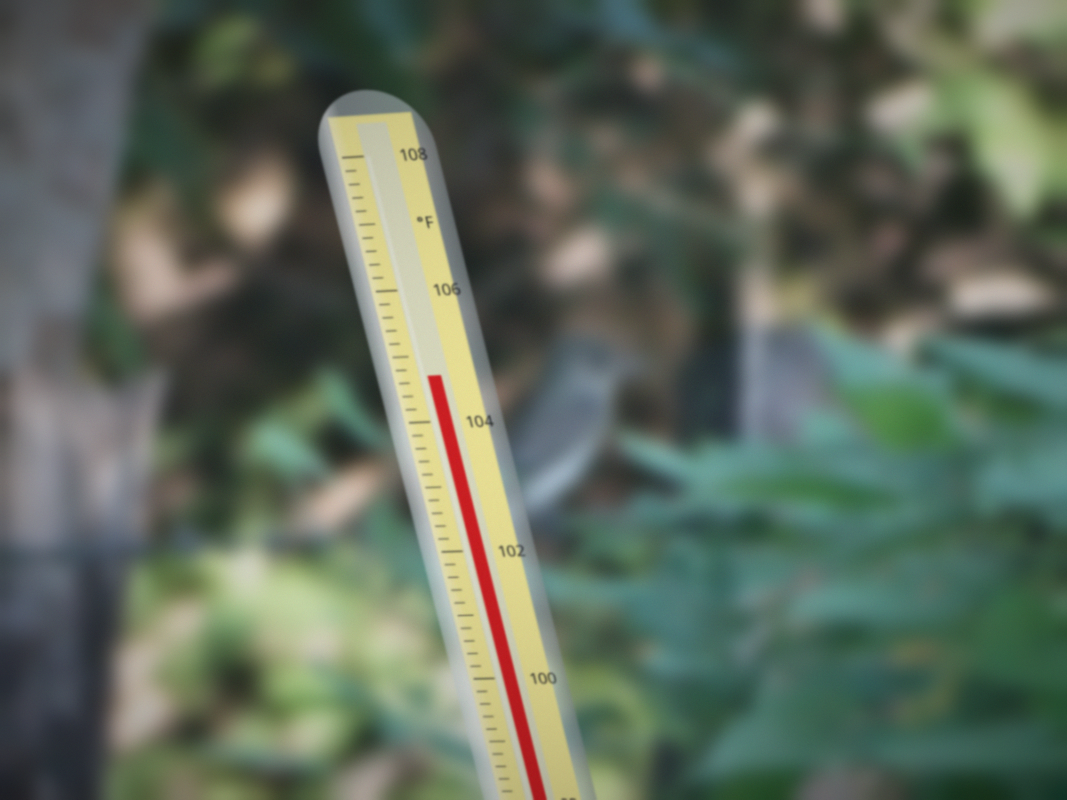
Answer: 104.7 °F
